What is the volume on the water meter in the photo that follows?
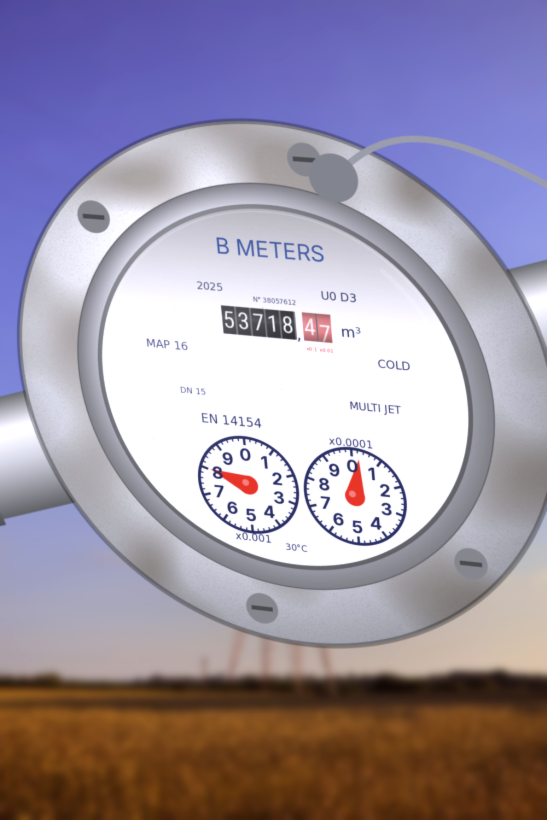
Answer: 53718.4680 m³
